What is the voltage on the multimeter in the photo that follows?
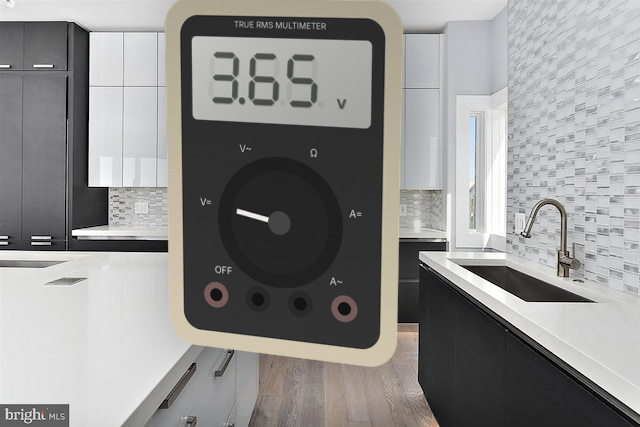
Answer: 3.65 V
